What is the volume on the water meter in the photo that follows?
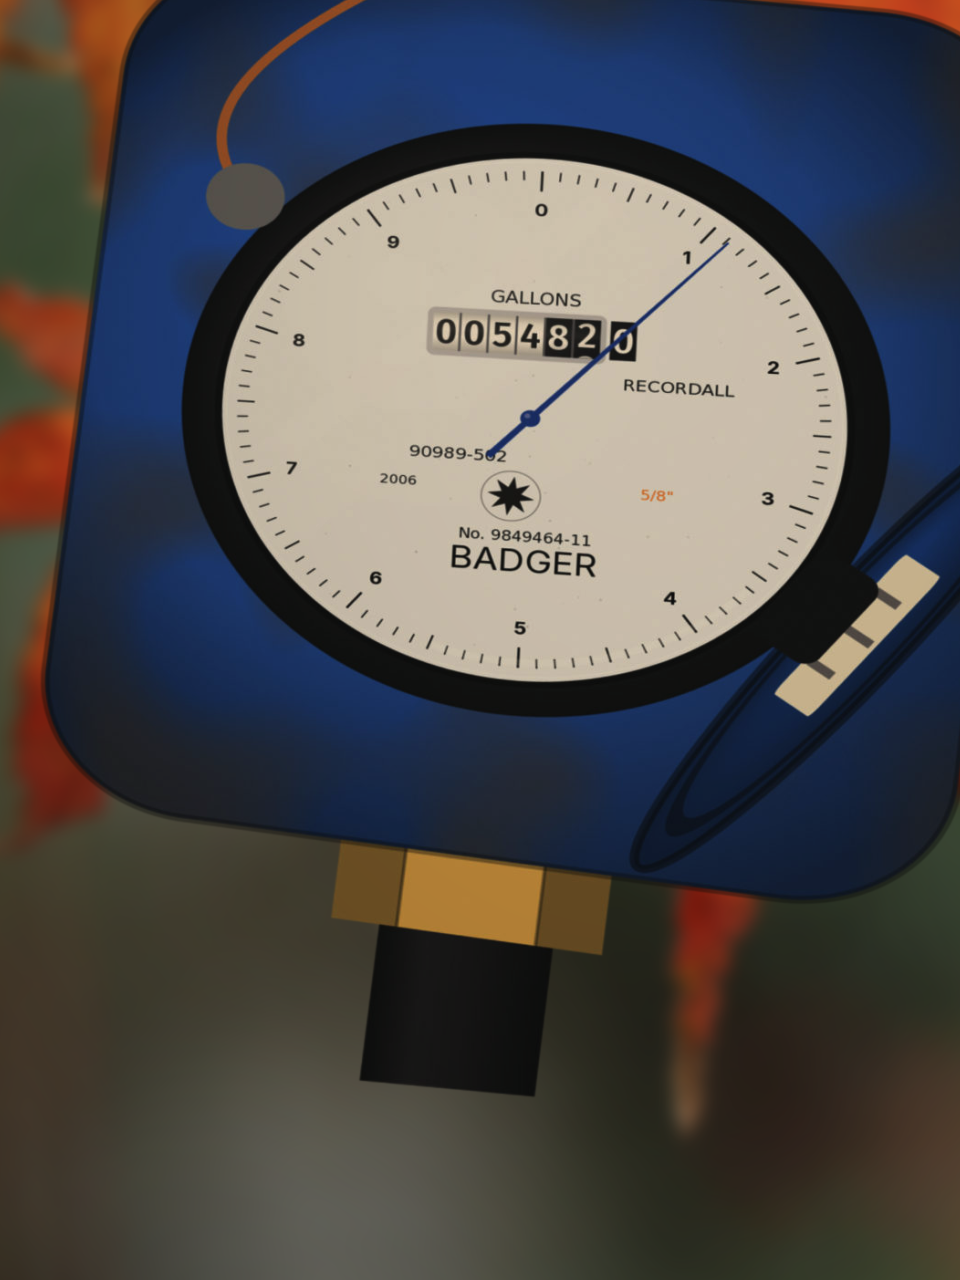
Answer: 54821.1 gal
